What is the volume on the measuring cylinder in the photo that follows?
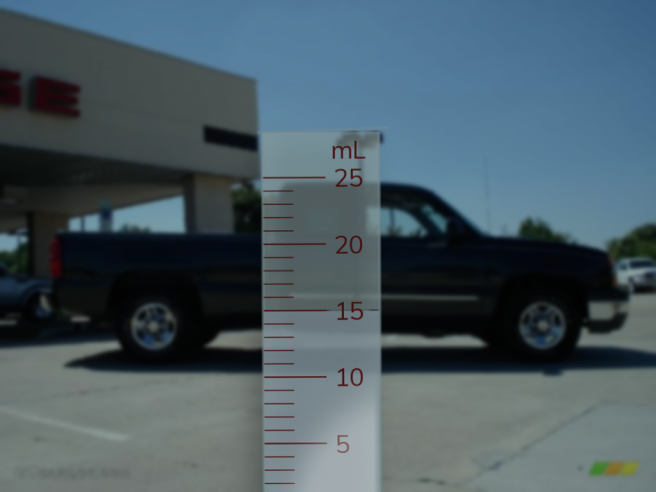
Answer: 15 mL
